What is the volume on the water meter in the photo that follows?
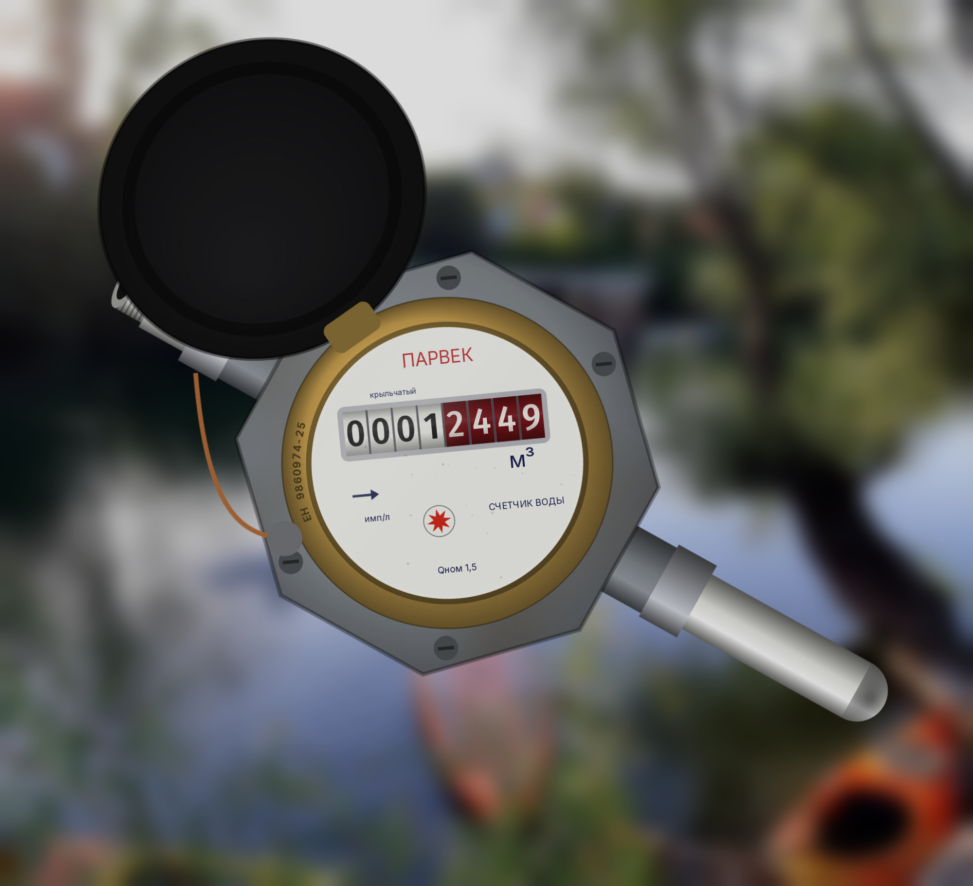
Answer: 1.2449 m³
